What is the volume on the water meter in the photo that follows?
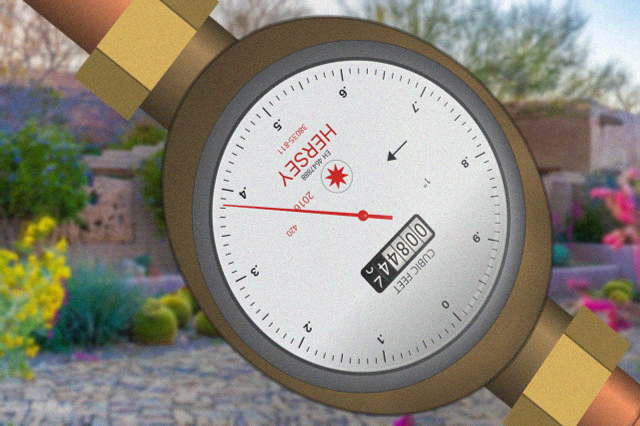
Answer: 8442.38 ft³
